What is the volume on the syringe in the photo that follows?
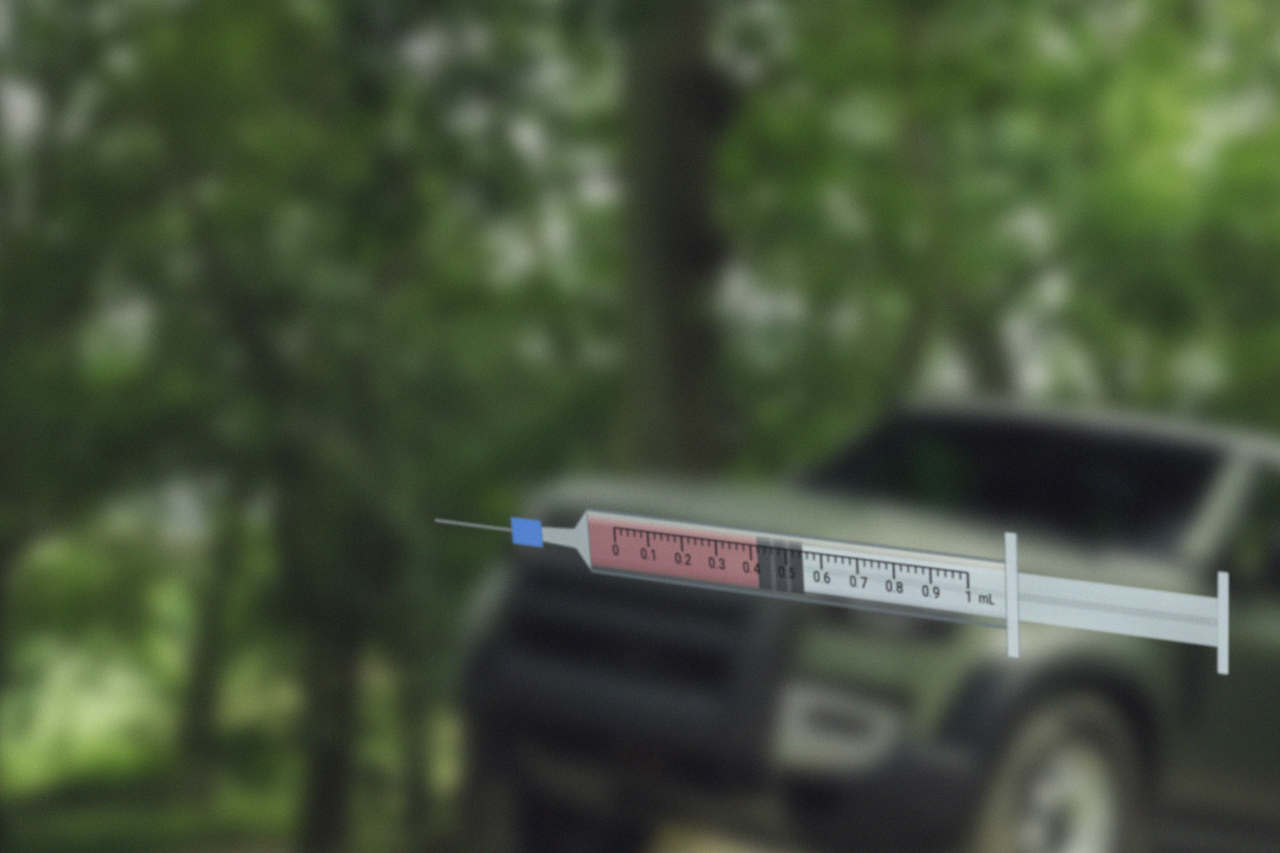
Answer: 0.42 mL
